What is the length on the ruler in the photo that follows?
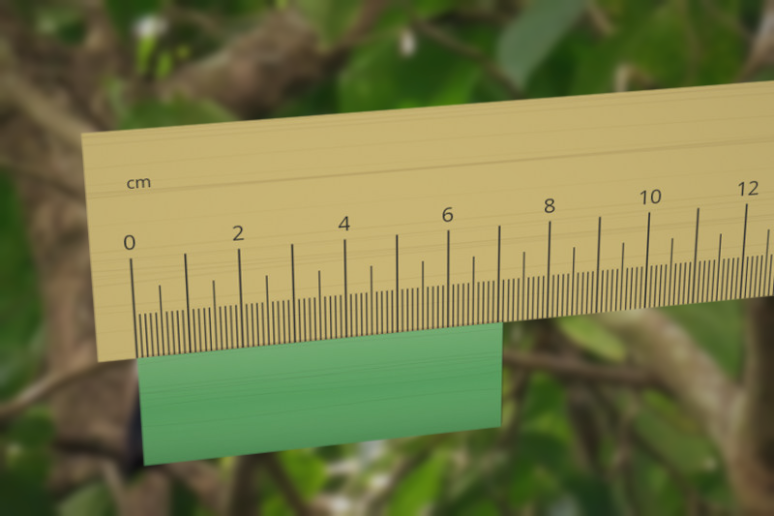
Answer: 7.1 cm
